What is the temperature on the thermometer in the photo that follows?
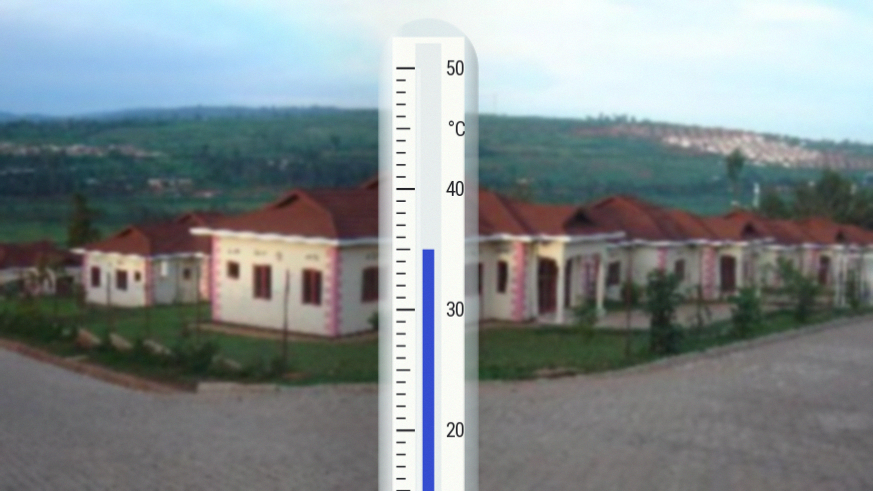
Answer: 35 °C
